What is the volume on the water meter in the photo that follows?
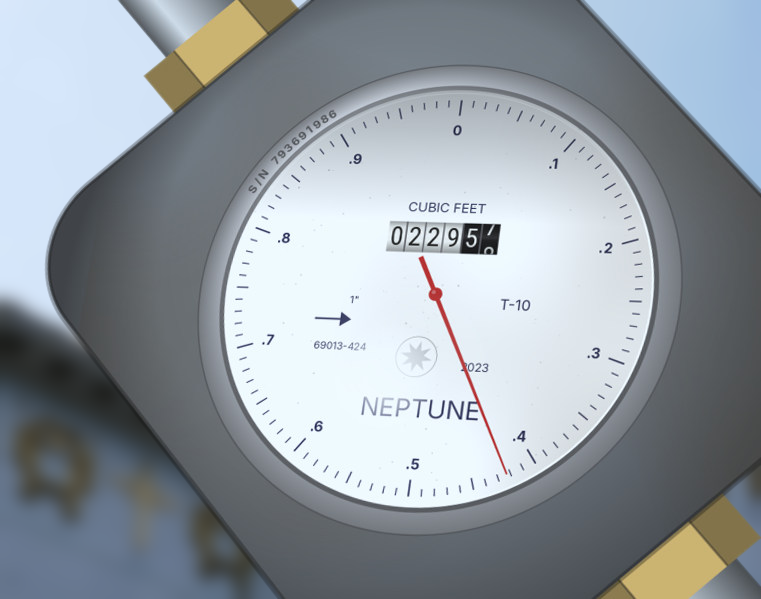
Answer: 22957.42 ft³
